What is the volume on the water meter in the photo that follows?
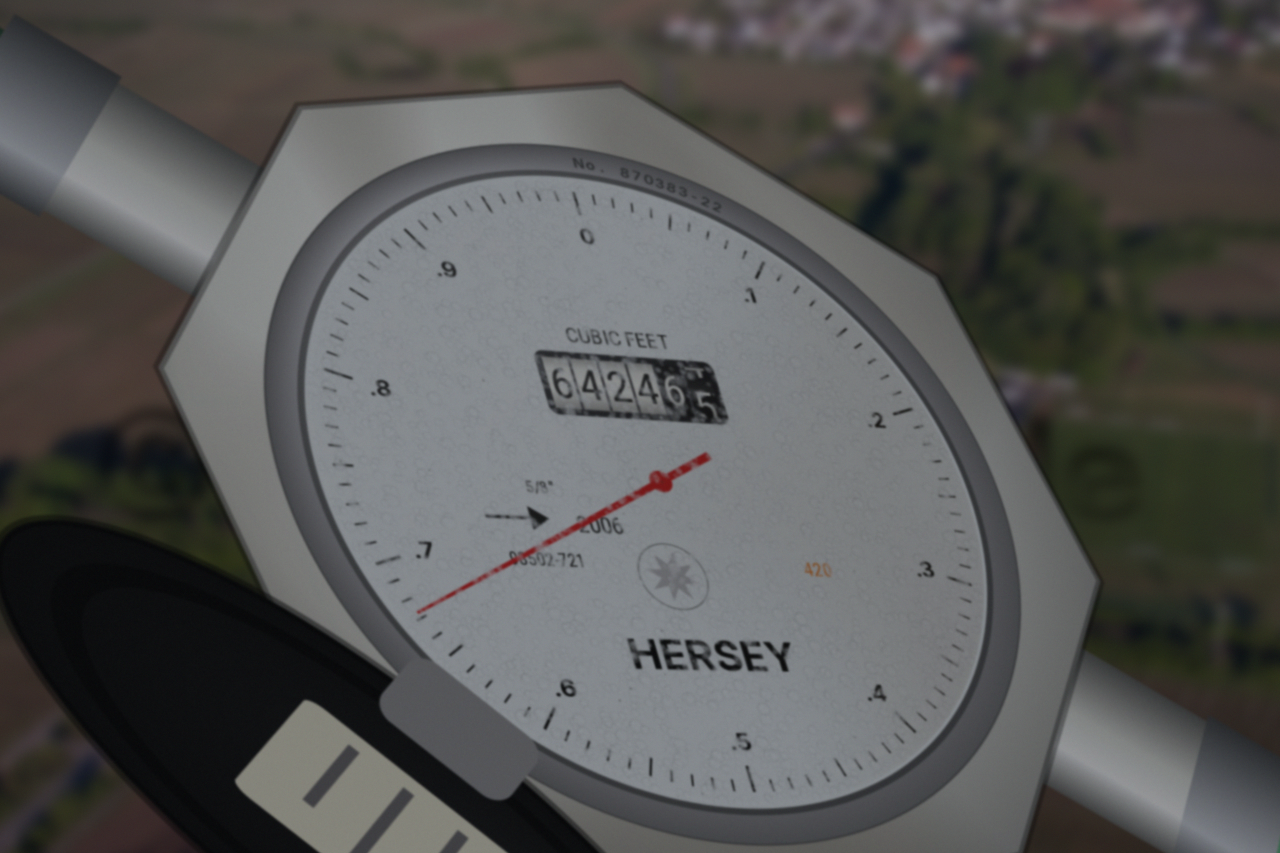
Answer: 642464.67 ft³
